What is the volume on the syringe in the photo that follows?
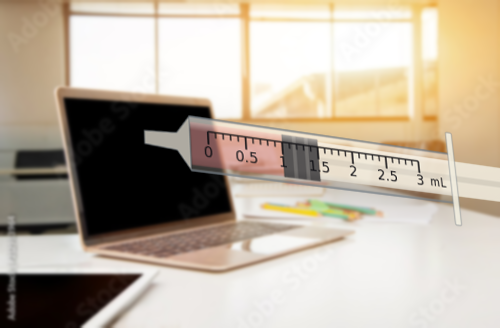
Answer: 1 mL
